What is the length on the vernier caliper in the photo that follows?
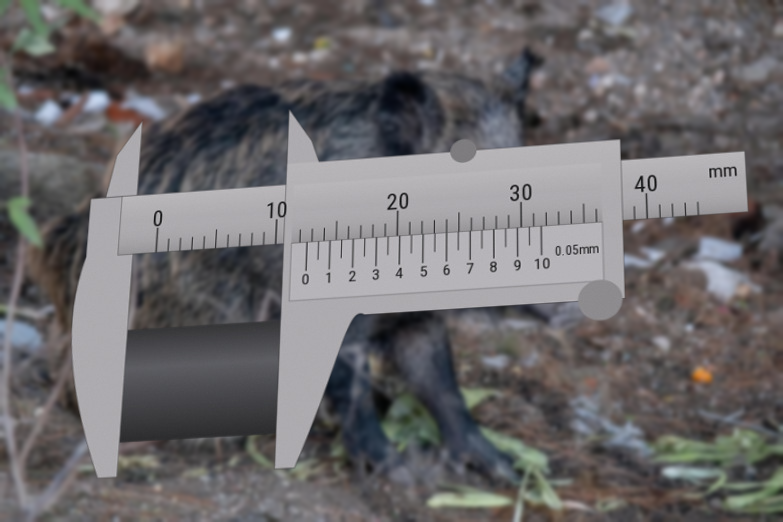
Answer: 12.6 mm
